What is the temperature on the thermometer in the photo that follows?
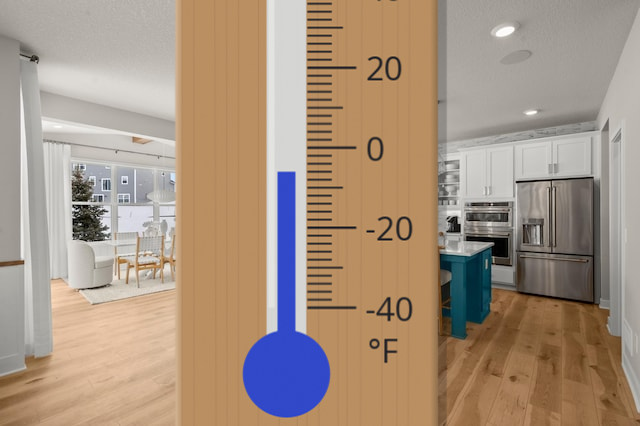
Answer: -6 °F
